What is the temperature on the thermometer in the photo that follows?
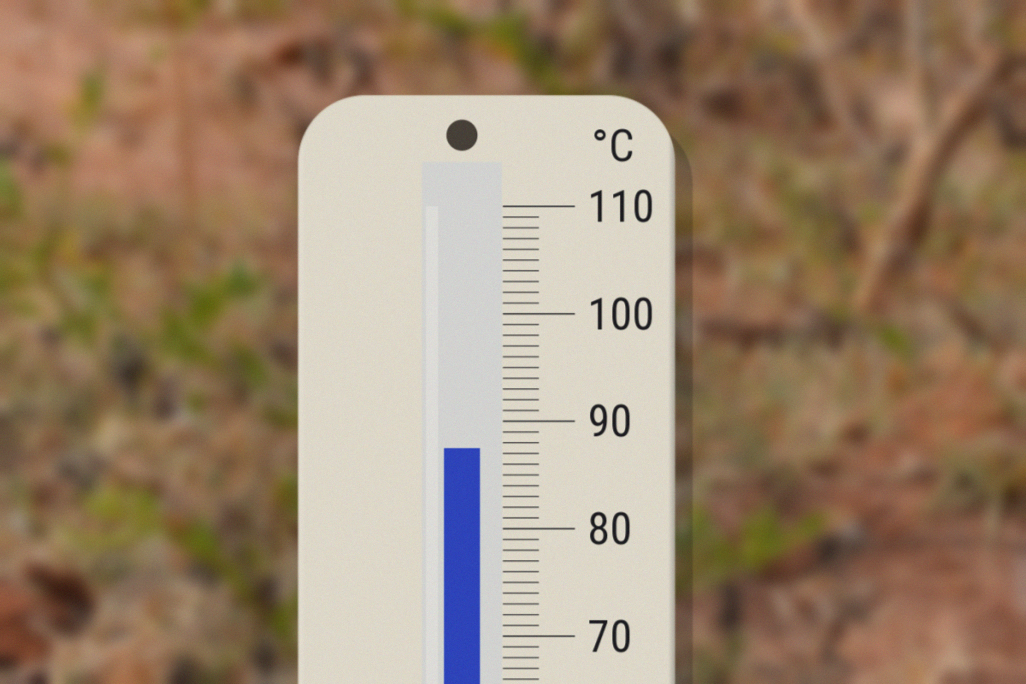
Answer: 87.5 °C
